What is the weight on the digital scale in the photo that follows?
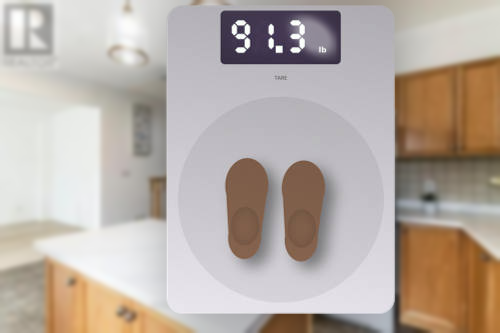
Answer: 91.3 lb
